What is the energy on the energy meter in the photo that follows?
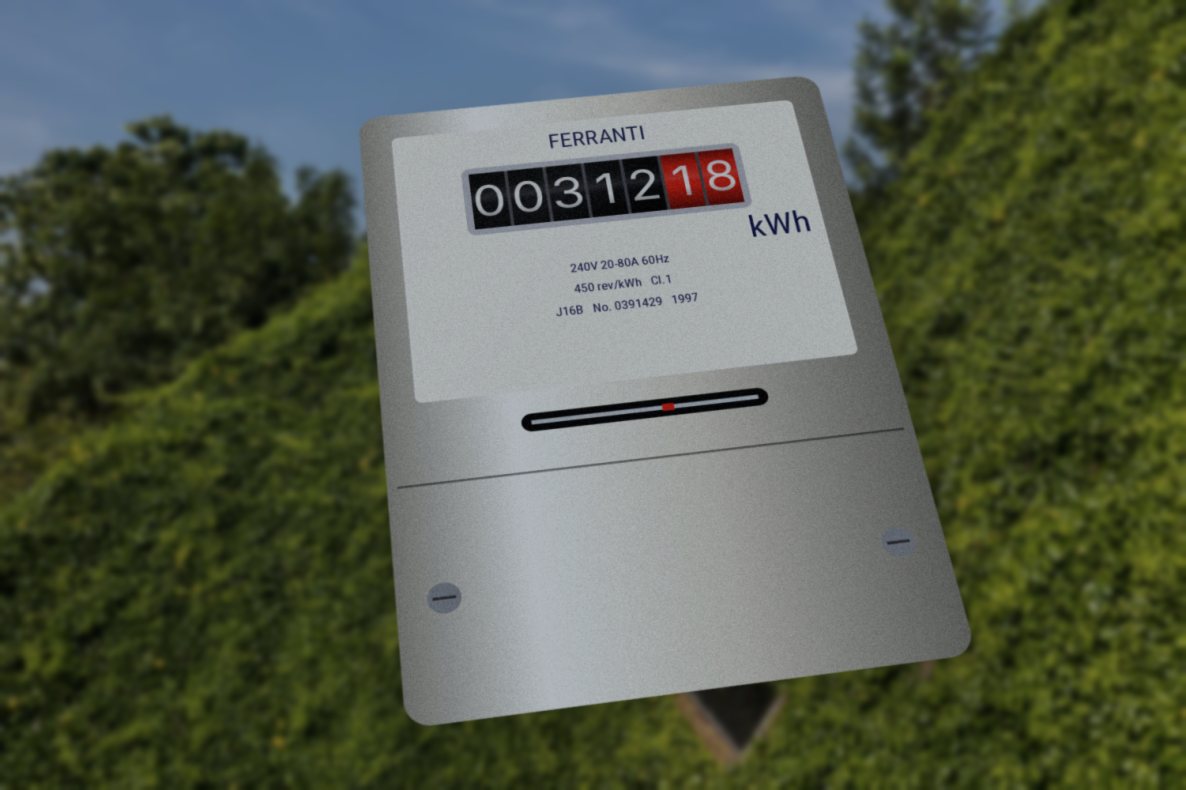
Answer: 312.18 kWh
